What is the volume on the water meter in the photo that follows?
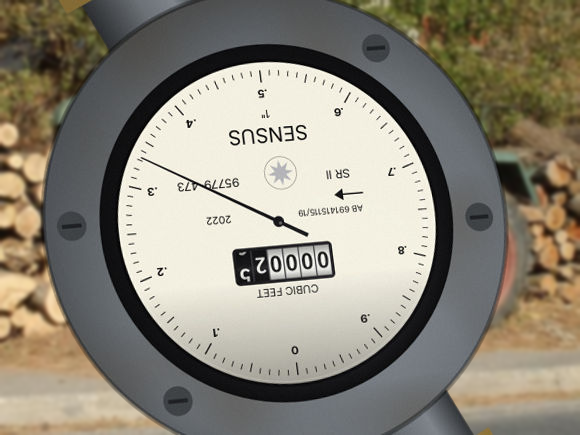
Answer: 25.33 ft³
